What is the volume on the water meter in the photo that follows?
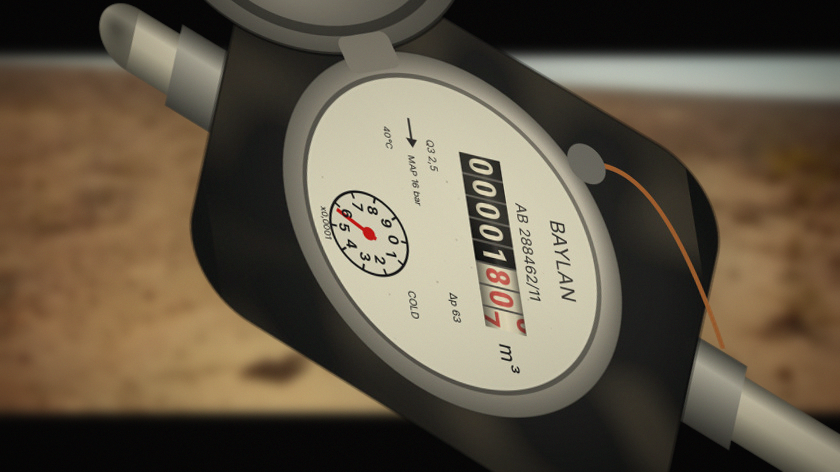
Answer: 1.8065 m³
